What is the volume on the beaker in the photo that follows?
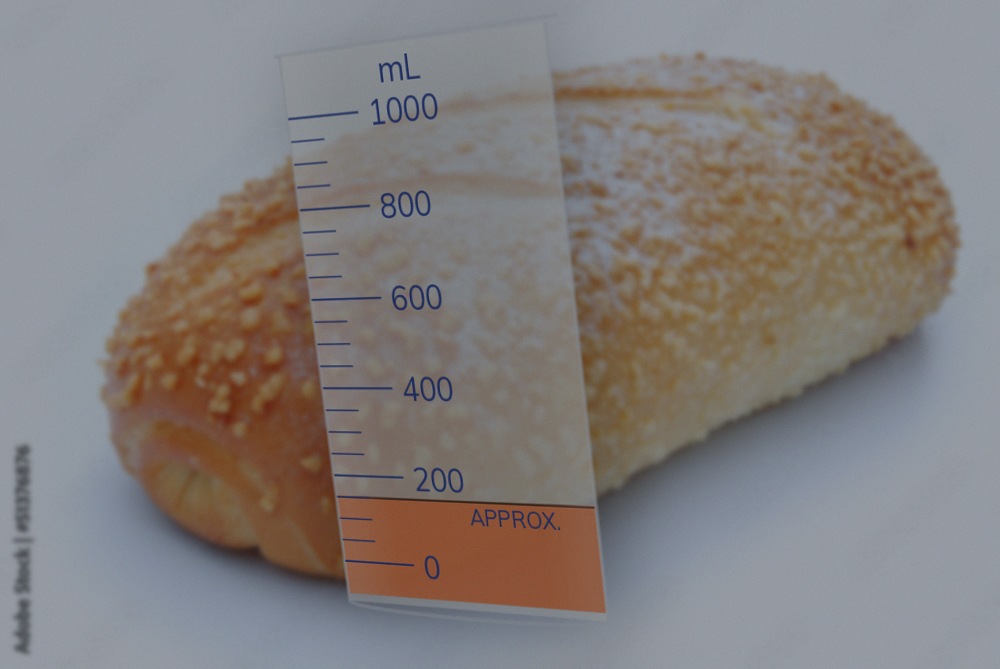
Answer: 150 mL
